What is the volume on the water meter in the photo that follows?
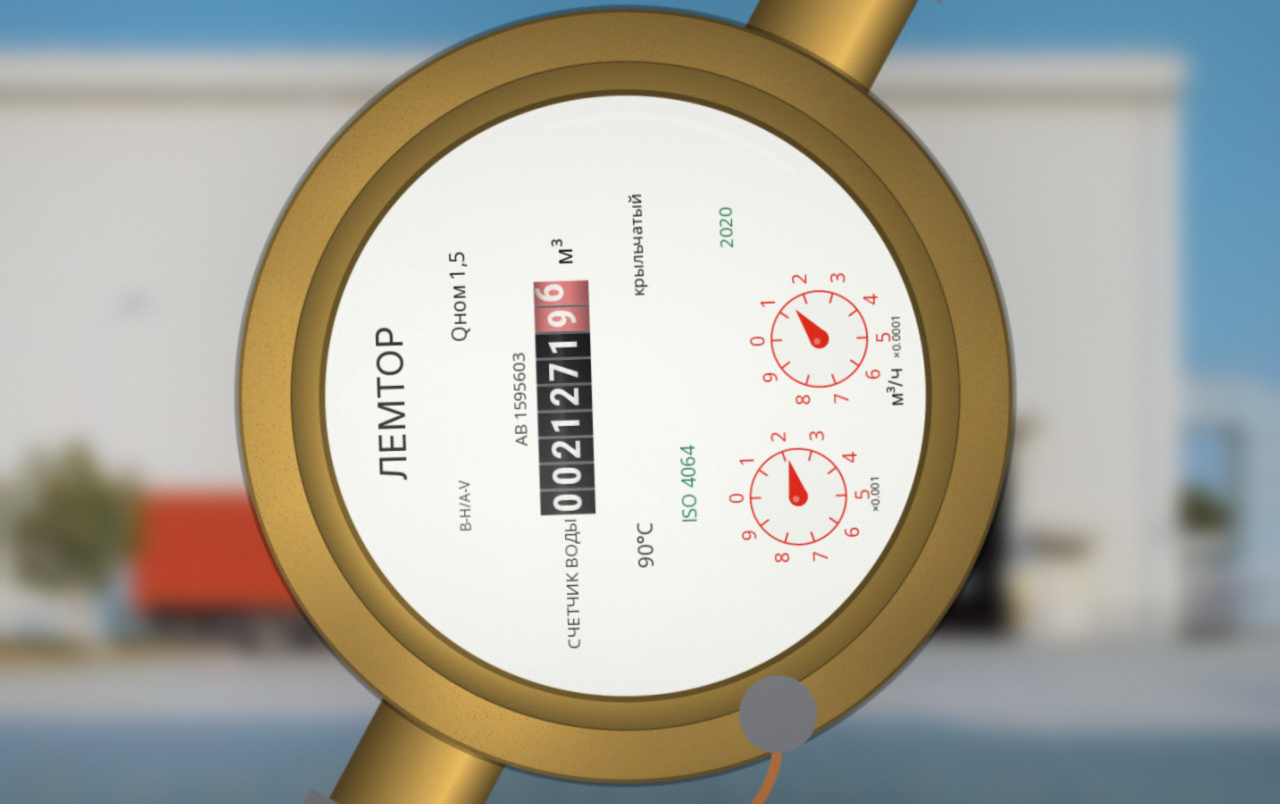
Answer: 21271.9621 m³
